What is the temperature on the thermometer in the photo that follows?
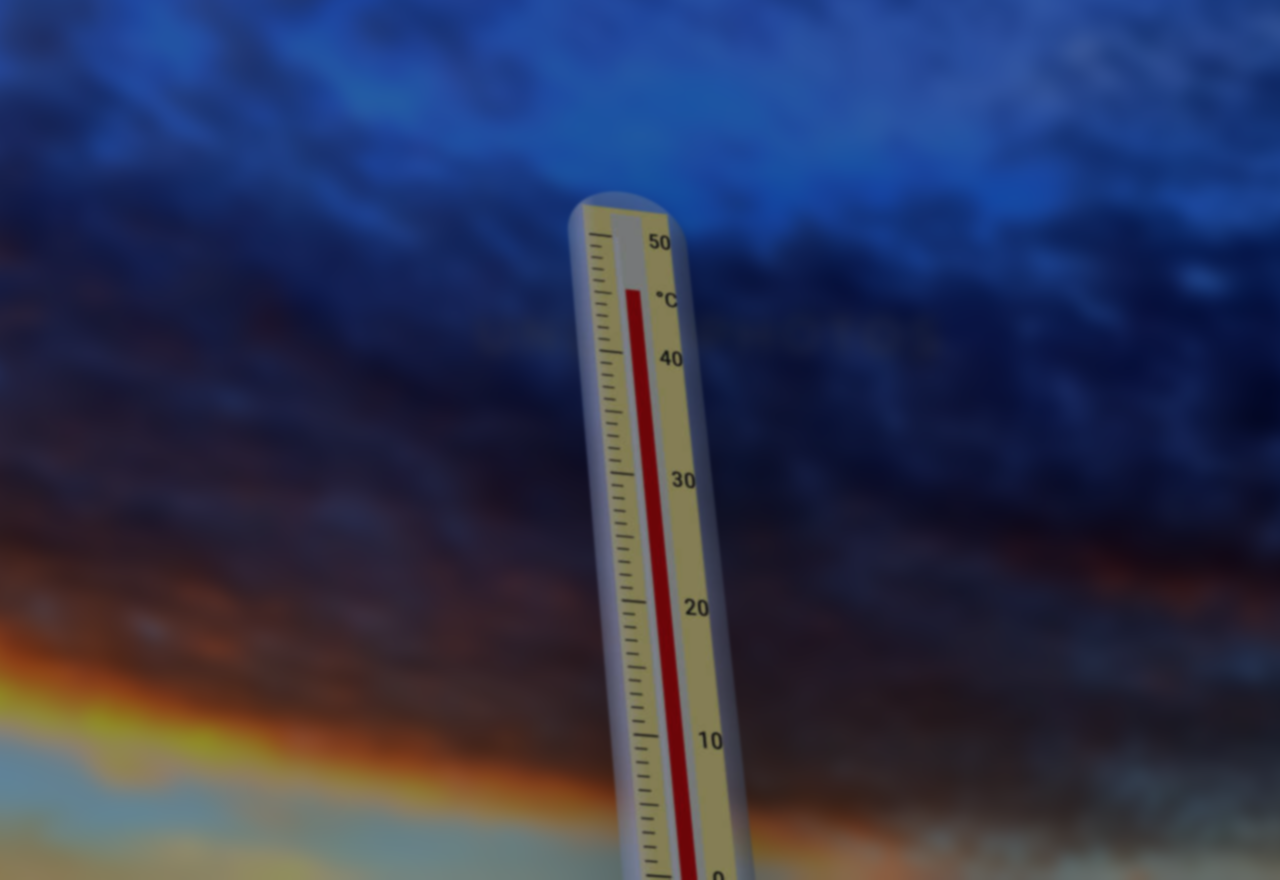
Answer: 45.5 °C
